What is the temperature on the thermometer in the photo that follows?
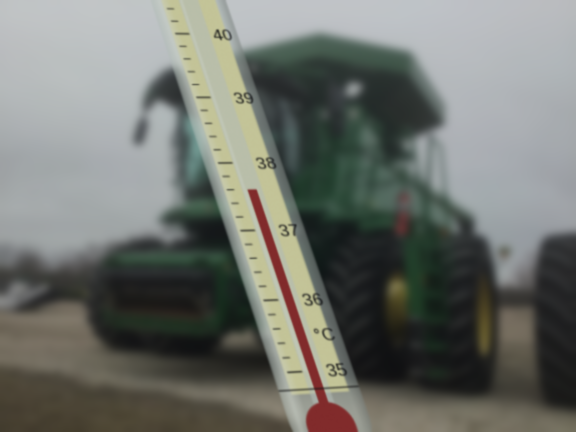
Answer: 37.6 °C
